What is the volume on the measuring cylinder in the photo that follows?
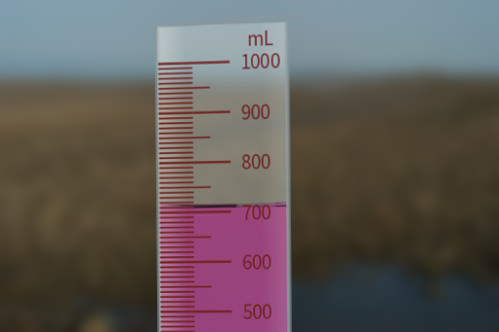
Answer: 710 mL
